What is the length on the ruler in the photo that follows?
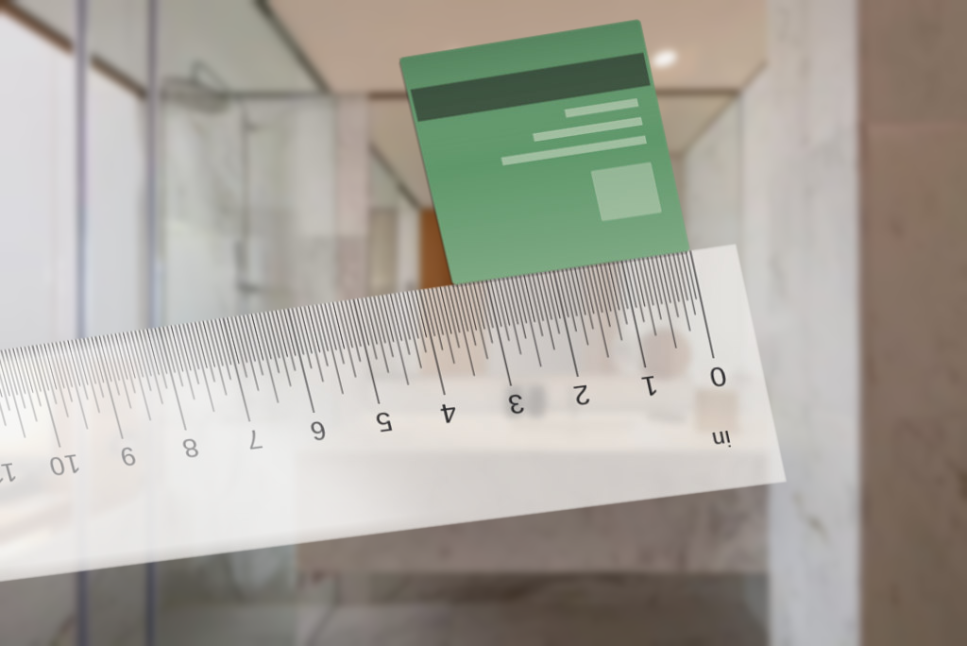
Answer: 3.5 in
